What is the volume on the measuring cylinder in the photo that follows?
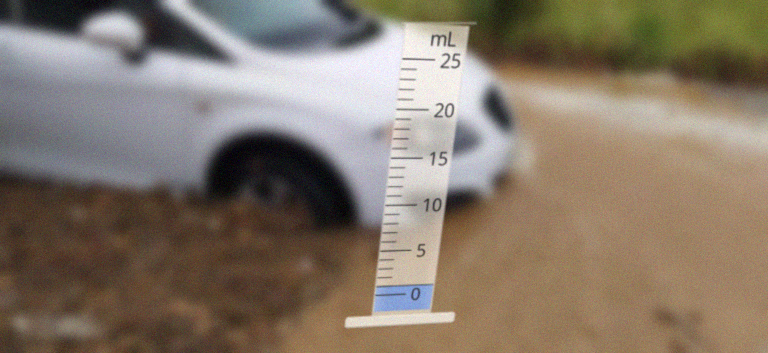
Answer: 1 mL
